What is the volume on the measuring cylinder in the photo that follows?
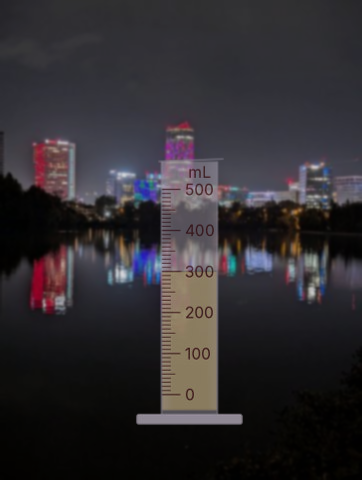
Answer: 300 mL
